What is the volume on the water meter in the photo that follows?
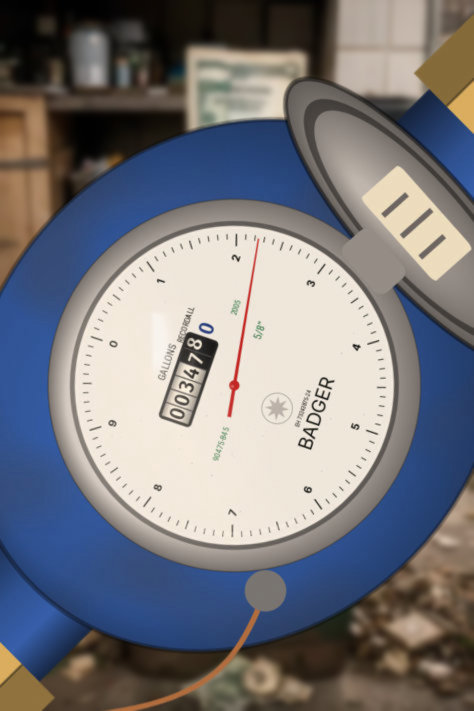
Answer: 34782.2 gal
